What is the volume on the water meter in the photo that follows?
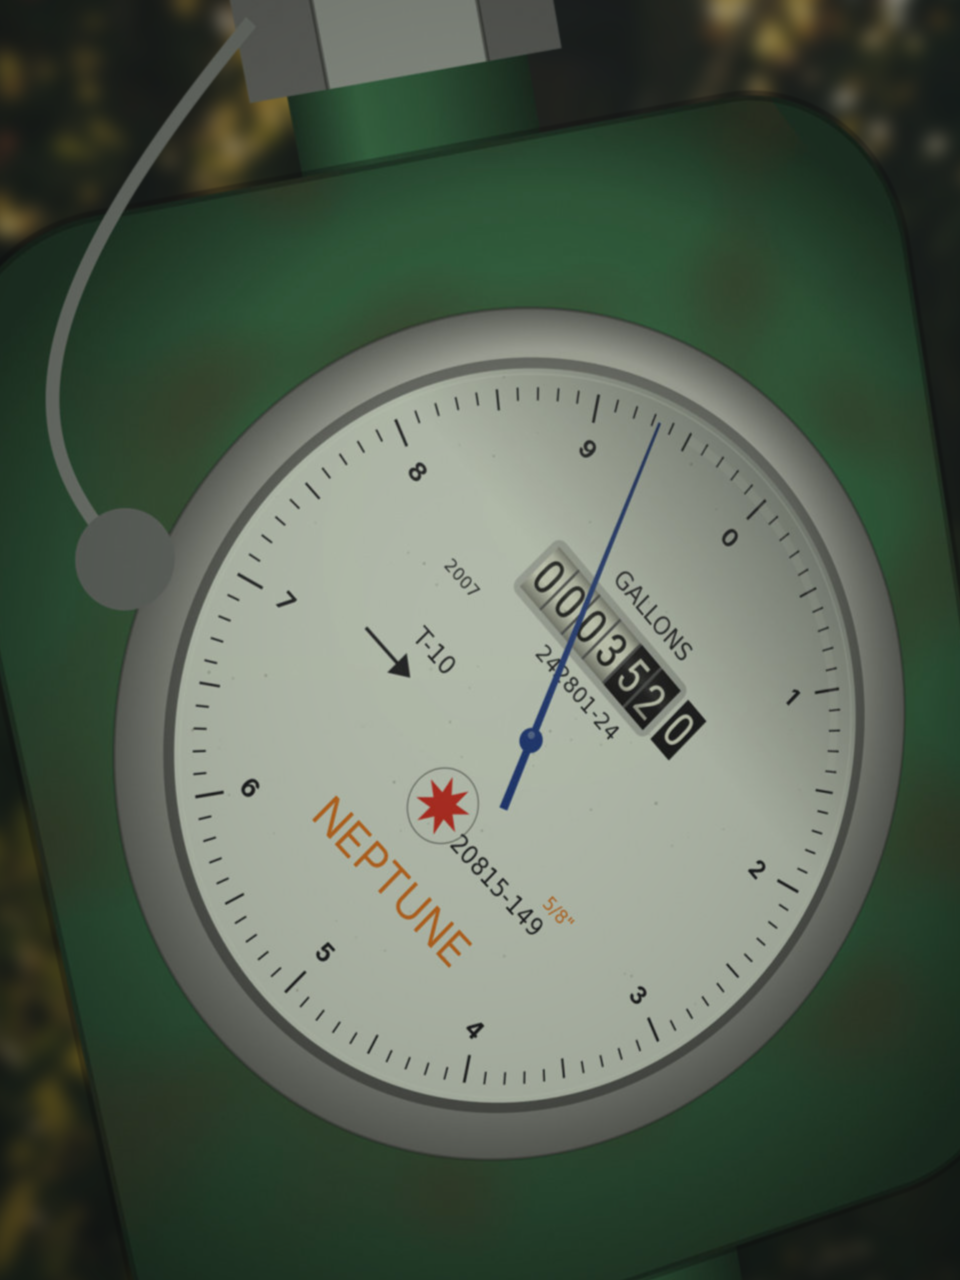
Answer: 3519.3 gal
